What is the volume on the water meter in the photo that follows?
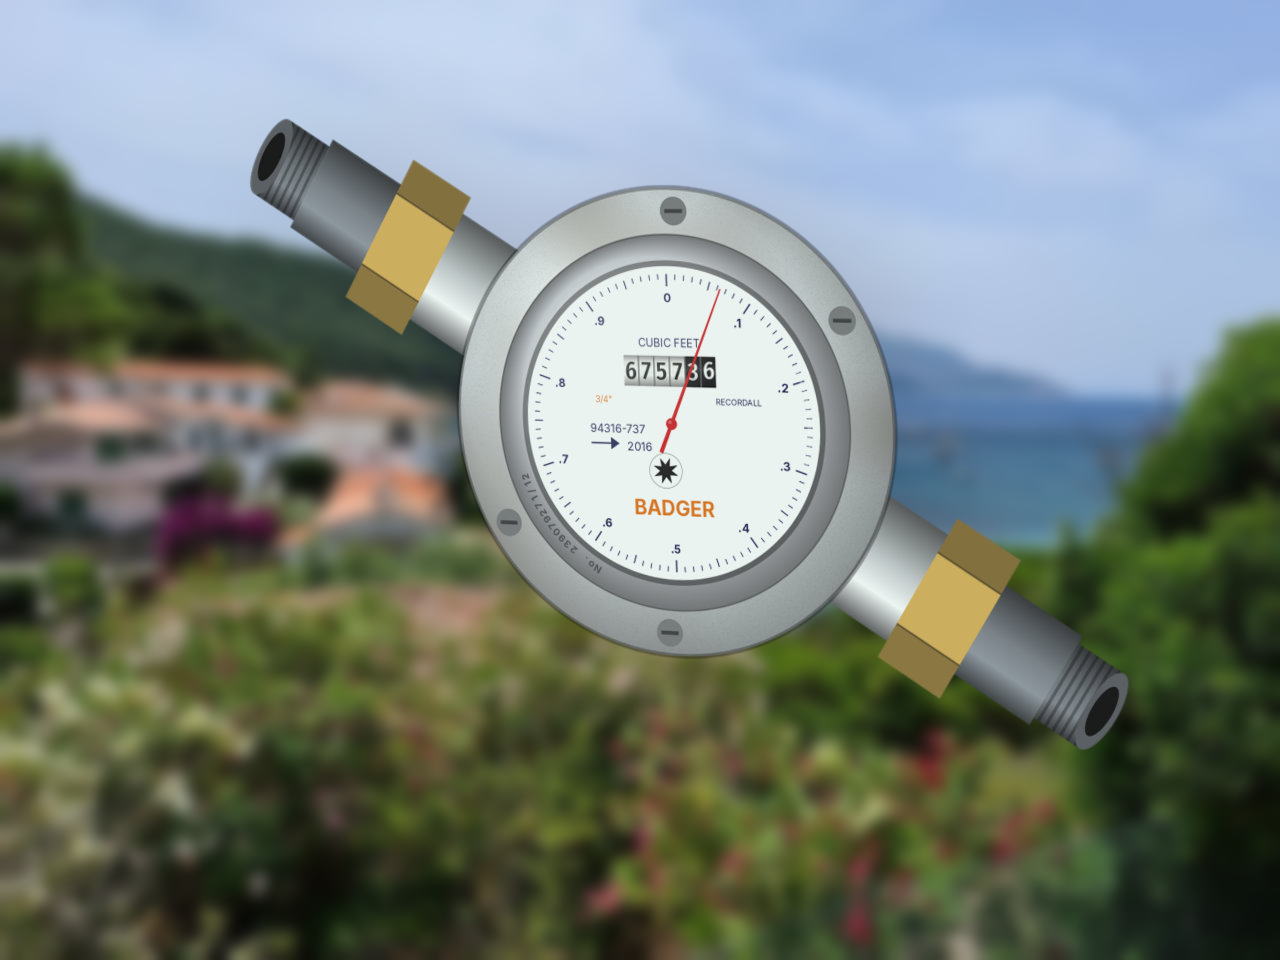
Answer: 675736.06 ft³
